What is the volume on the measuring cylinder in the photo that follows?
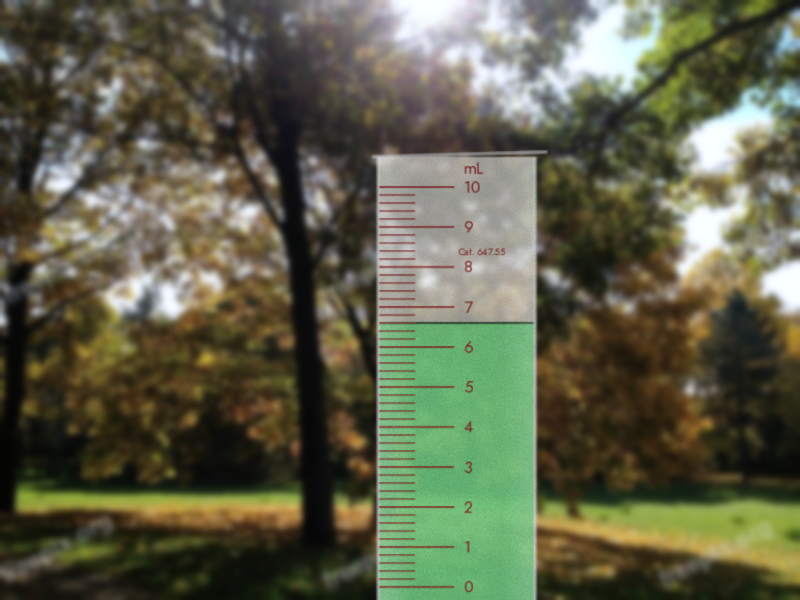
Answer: 6.6 mL
